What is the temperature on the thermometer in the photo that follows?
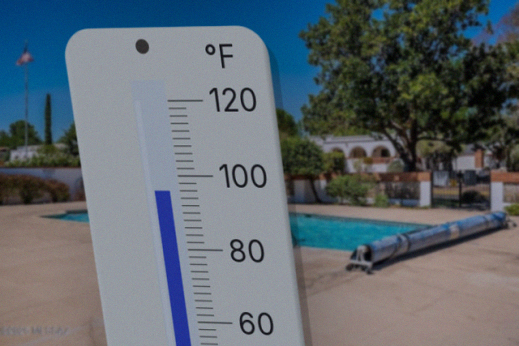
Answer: 96 °F
